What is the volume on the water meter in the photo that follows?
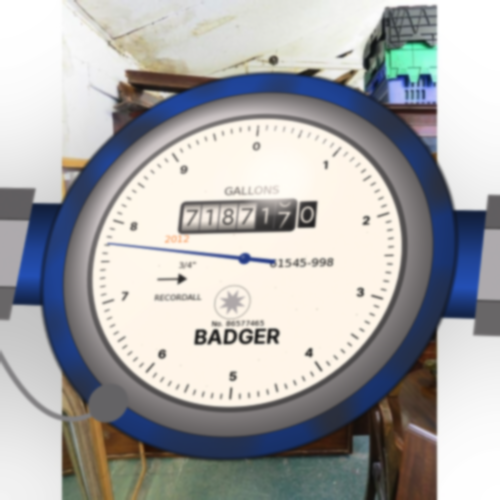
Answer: 7187167.7 gal
